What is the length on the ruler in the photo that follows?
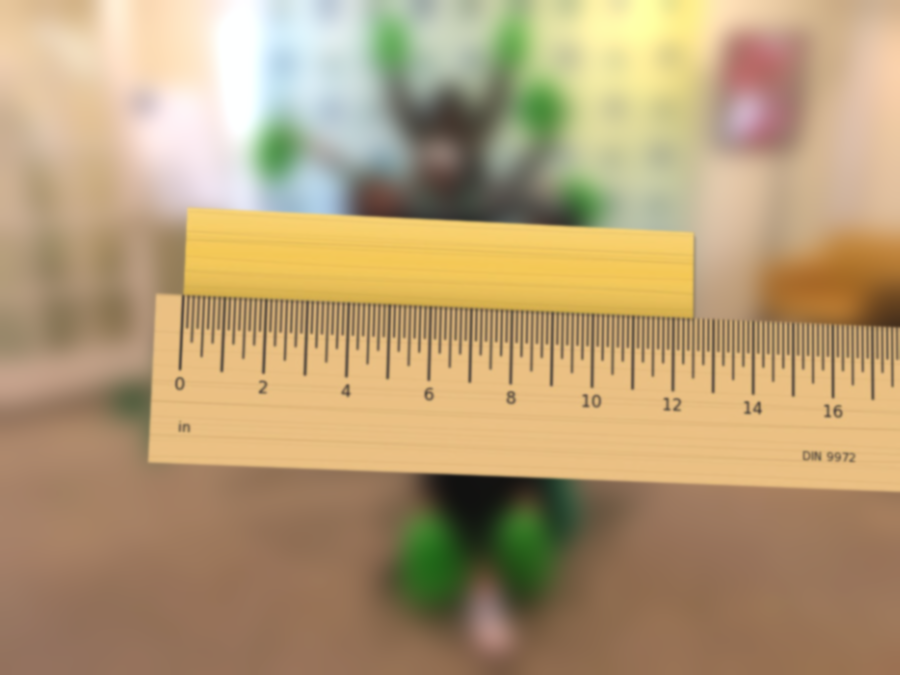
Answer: 12.5 in
